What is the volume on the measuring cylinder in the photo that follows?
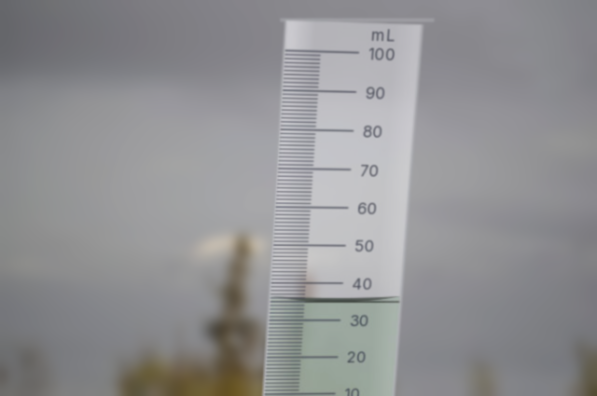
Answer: 35 mL
